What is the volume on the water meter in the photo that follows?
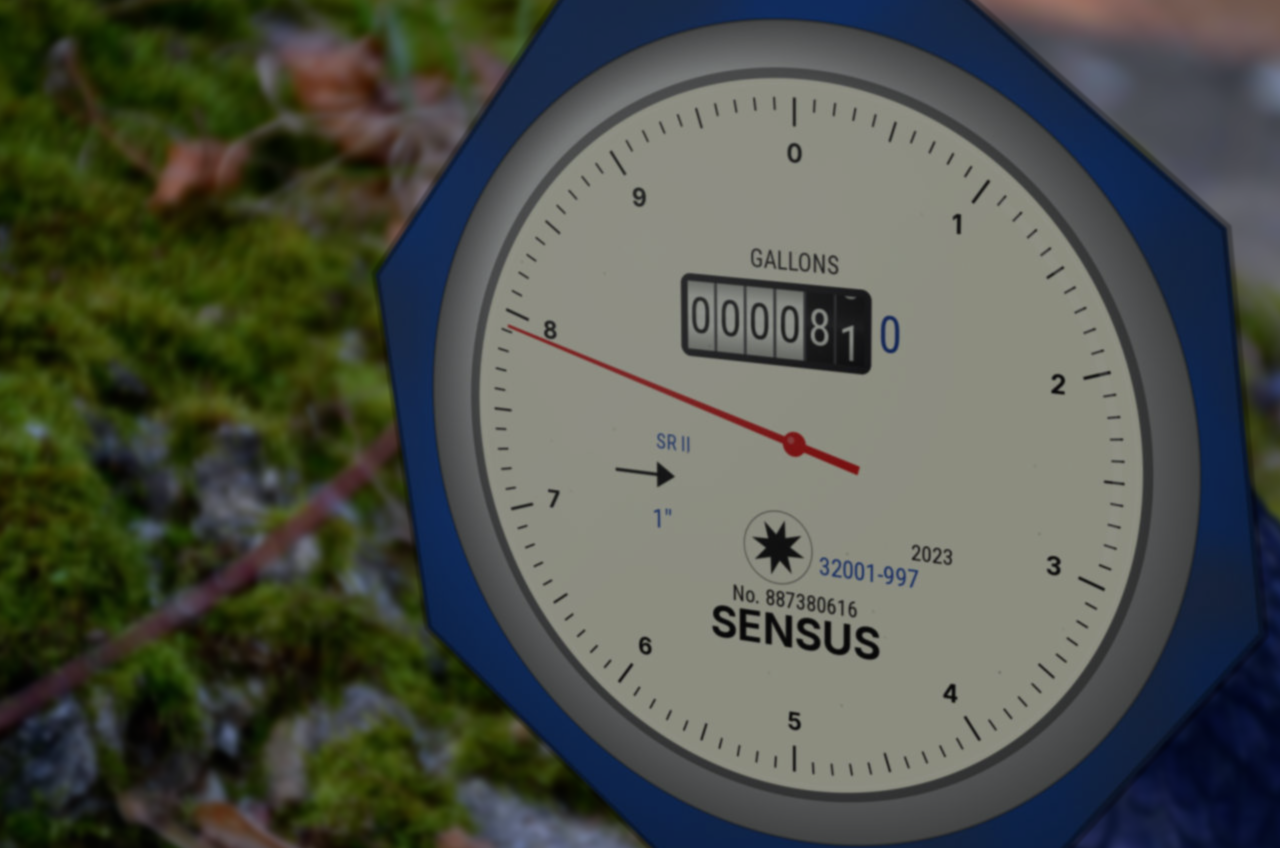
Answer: 807.9 gal
